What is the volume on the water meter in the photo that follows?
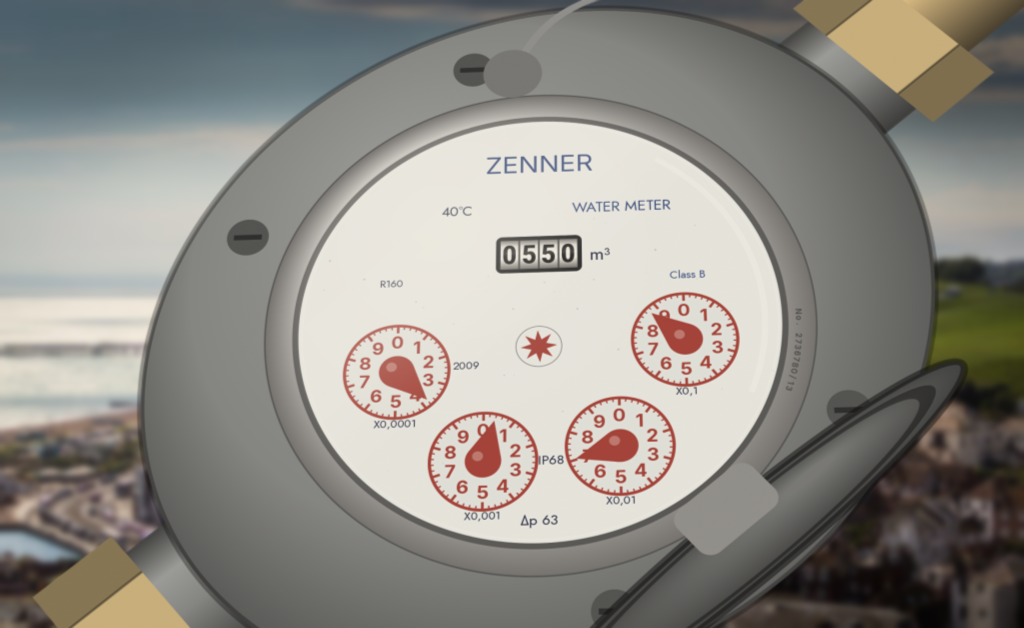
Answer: 550.8703 m³
